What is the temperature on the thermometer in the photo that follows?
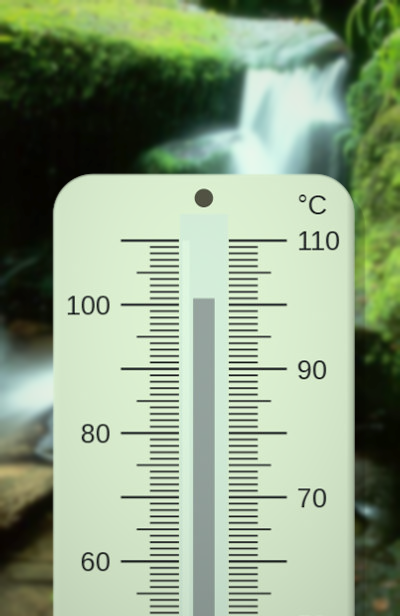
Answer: 101 °C
